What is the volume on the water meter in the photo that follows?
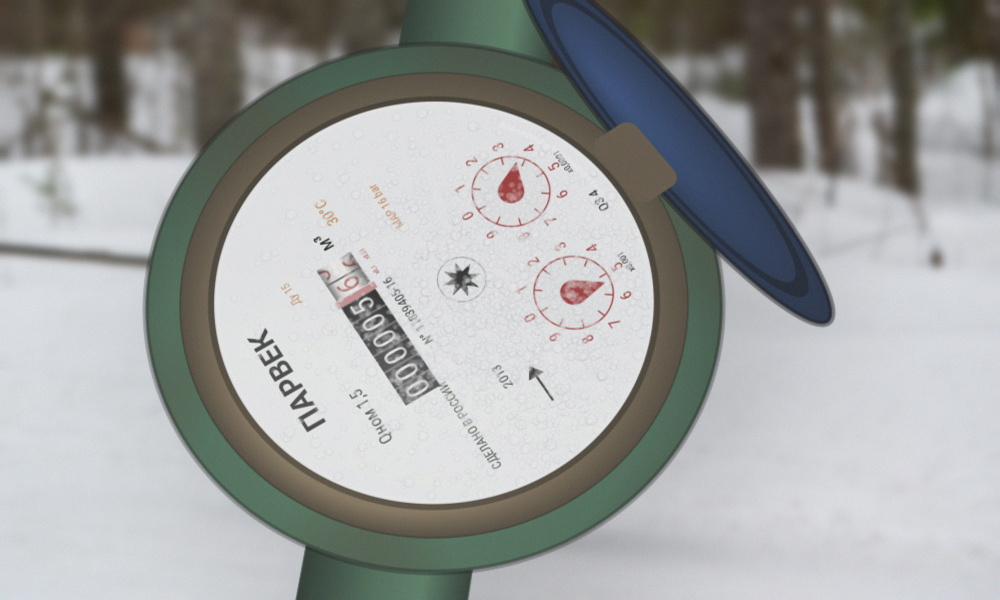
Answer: 5.6553 m³
